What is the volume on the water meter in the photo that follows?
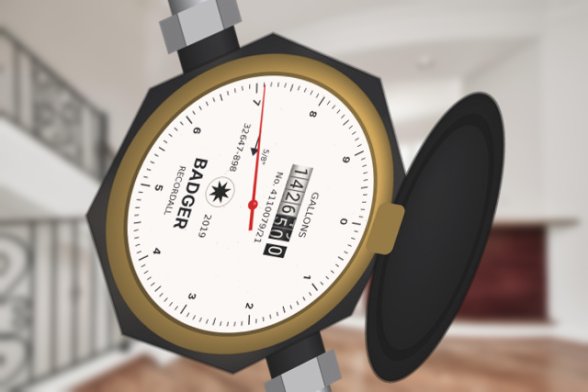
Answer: 1426497.1 gal
